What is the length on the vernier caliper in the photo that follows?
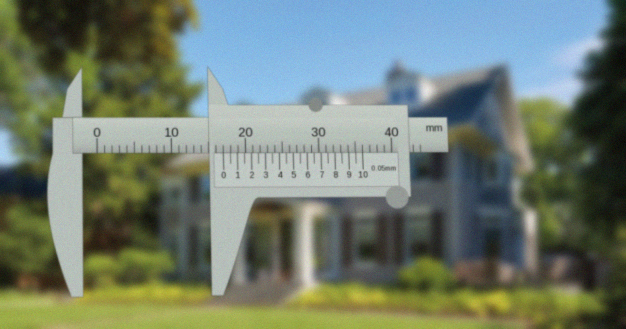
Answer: 17.0 mm
